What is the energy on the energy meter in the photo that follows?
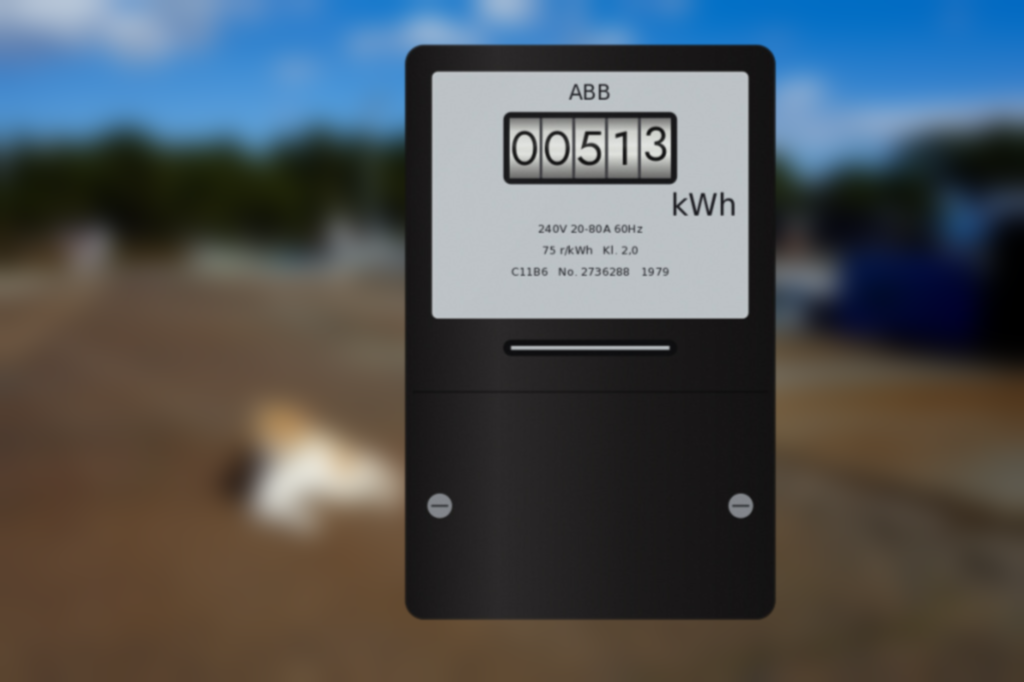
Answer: 513 kWh
